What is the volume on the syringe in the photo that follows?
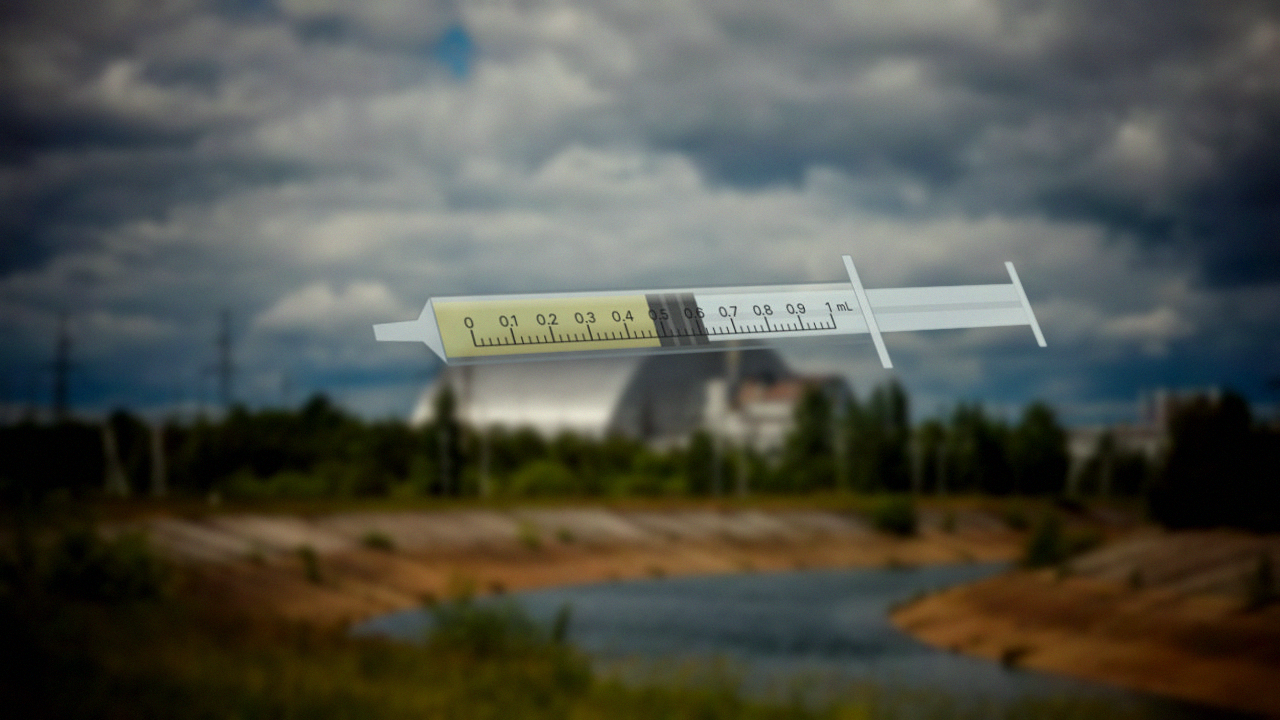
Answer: 0.48 mL
